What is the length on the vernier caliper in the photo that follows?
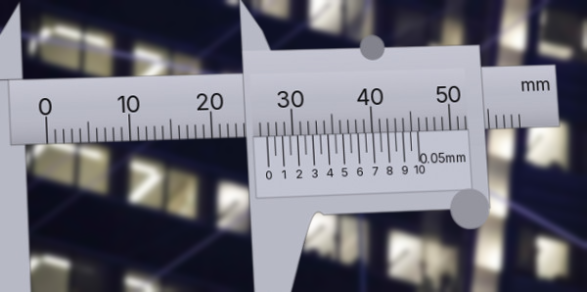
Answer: 26.8 mm
